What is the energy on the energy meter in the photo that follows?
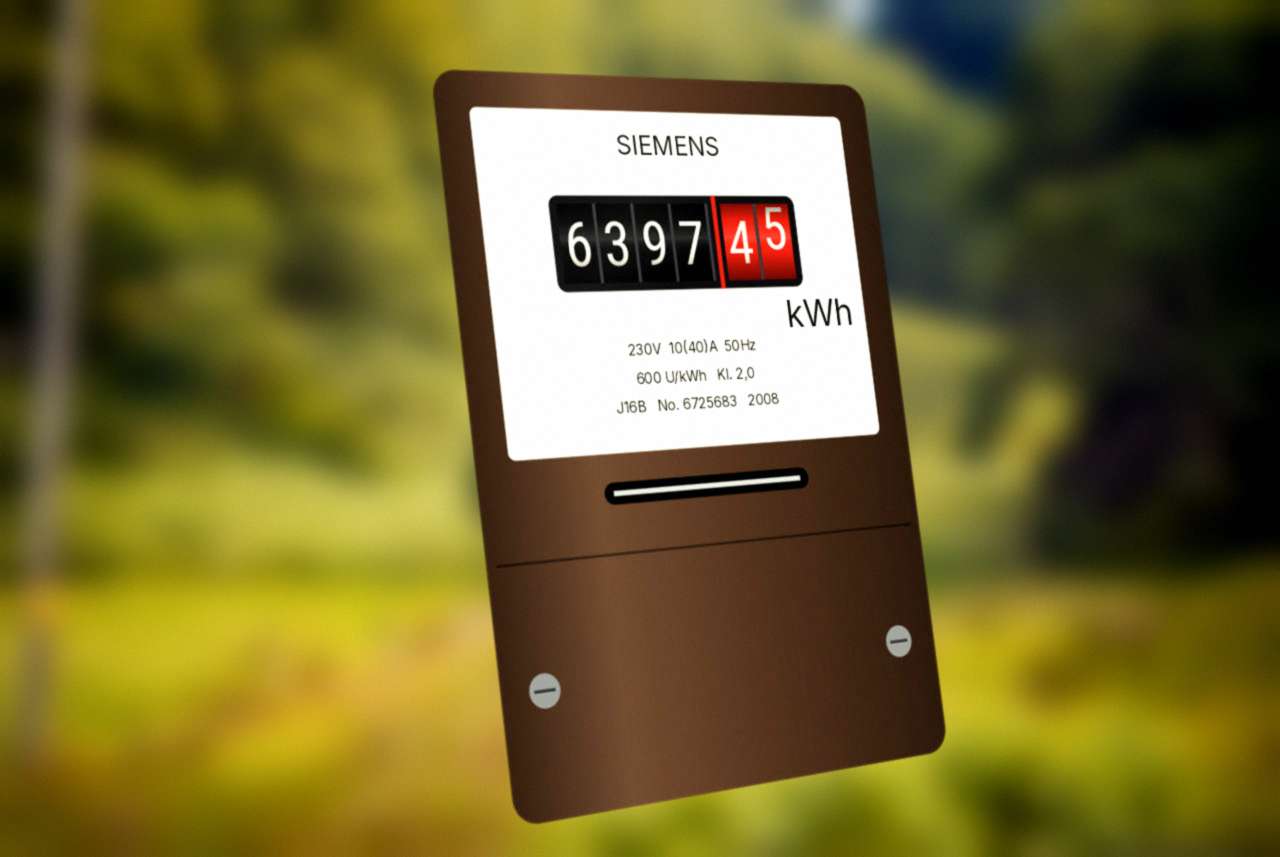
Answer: 6397.45 kWh
